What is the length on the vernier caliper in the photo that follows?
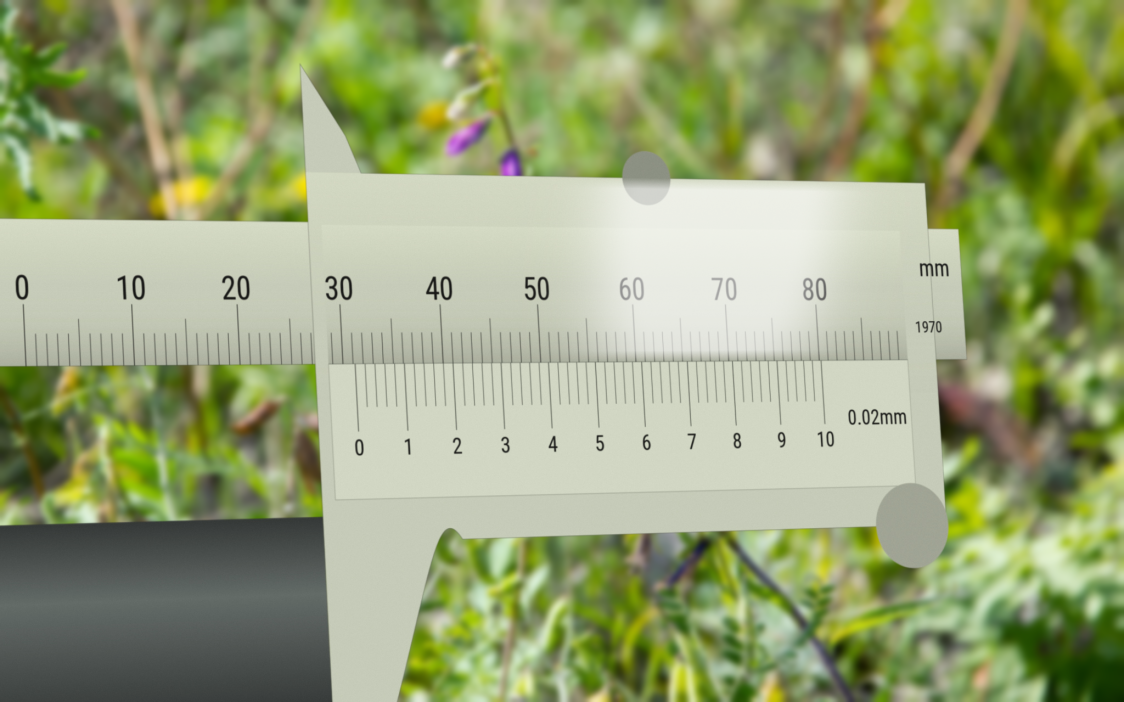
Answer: 31.2 mm
